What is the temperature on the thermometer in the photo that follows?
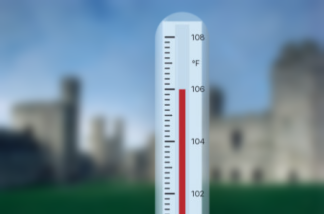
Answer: 106 °F
